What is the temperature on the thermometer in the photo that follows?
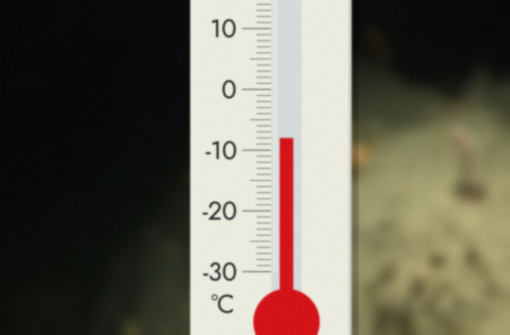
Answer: -8 °C
